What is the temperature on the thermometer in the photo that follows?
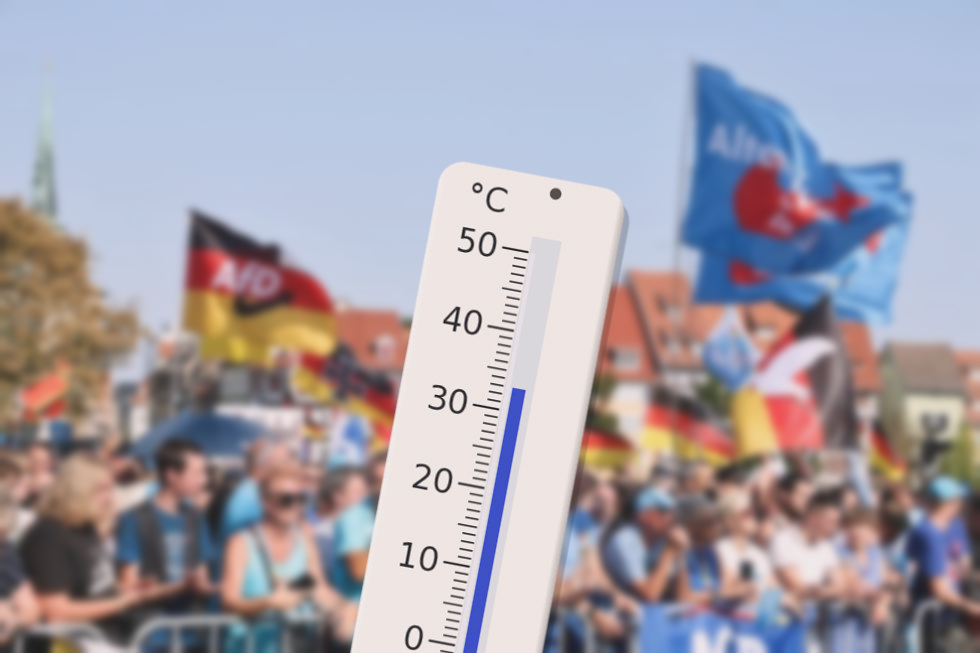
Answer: 33 °C
